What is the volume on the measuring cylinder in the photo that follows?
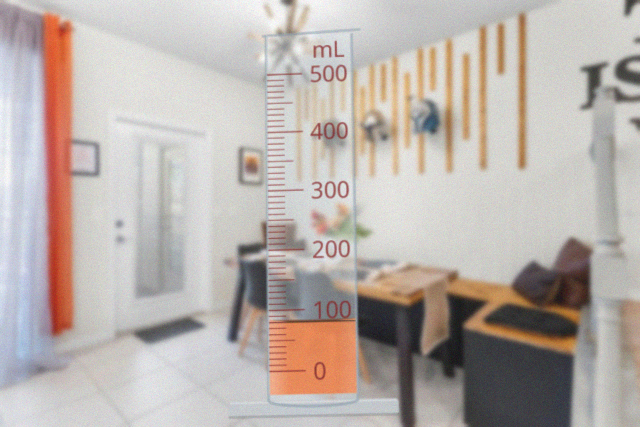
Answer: 80 mL
